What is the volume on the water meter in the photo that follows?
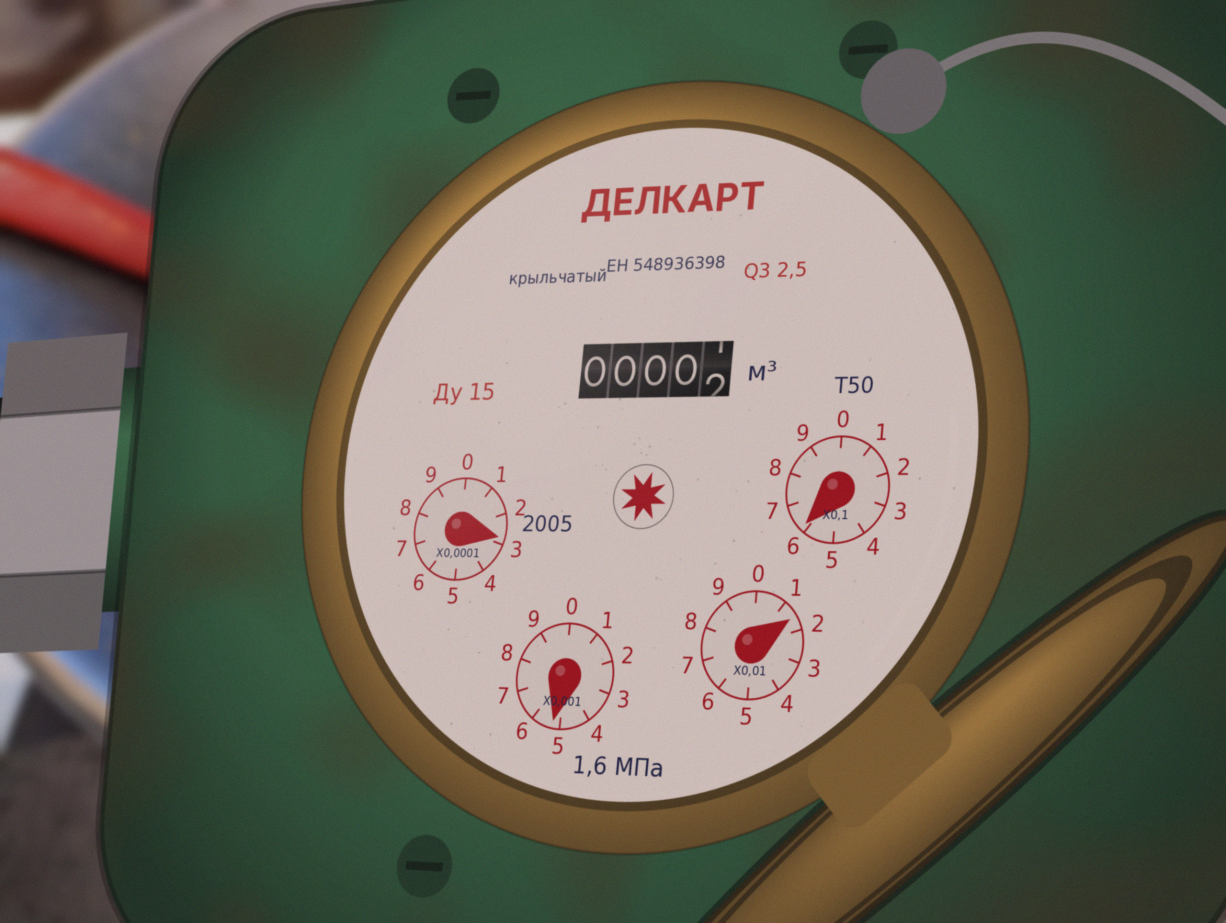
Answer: 1.6152 m³
